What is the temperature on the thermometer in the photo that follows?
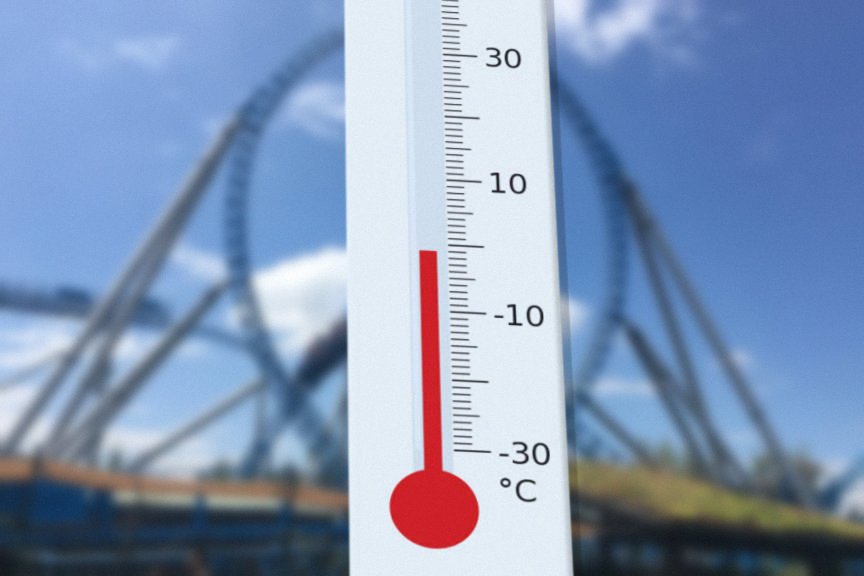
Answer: -1 °C
